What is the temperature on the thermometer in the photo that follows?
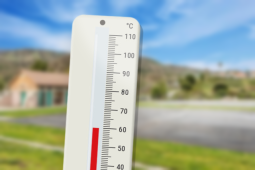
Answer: 60 °C
